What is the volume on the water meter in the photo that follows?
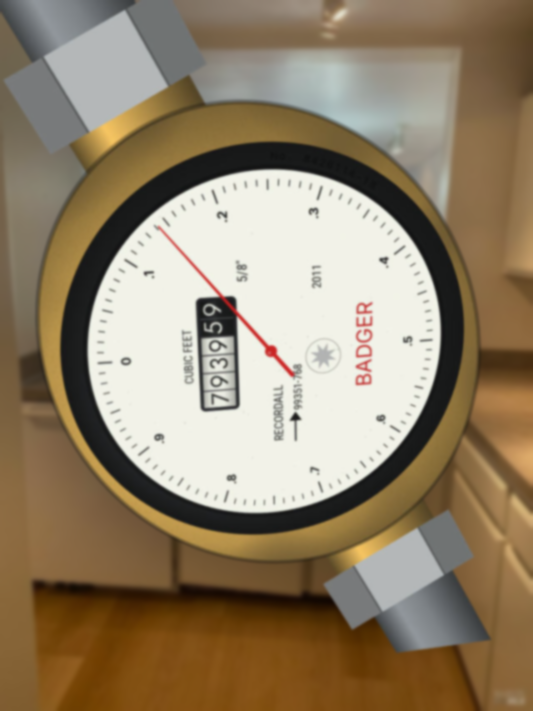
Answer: 793959.14 ft³
